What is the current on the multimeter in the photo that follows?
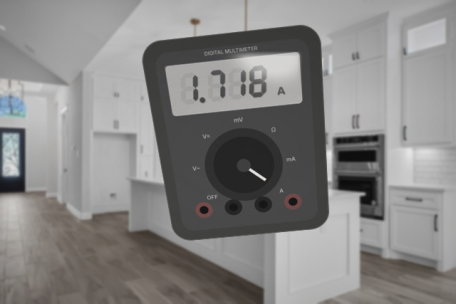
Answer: 1.718 A
